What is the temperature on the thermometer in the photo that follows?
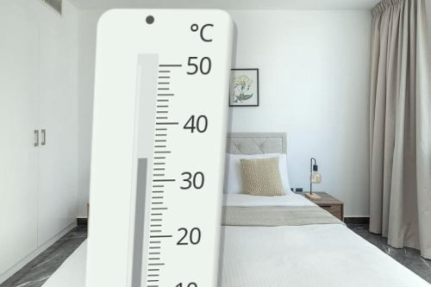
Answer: 34 °C
